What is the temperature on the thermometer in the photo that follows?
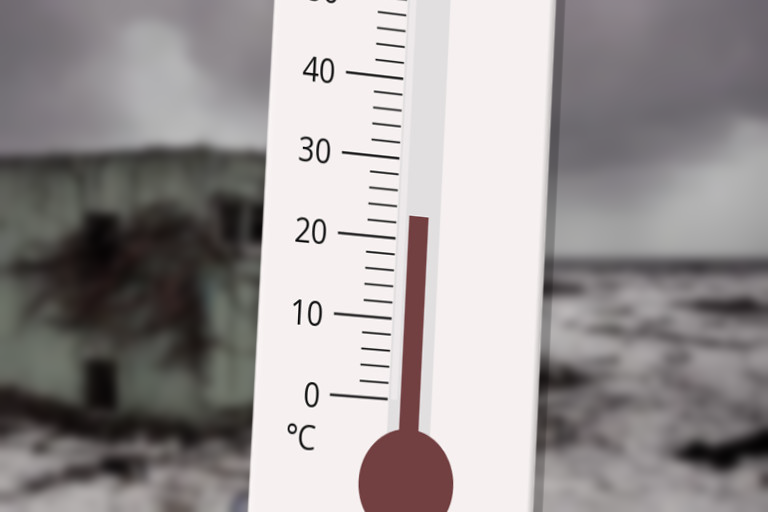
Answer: 23 °C
